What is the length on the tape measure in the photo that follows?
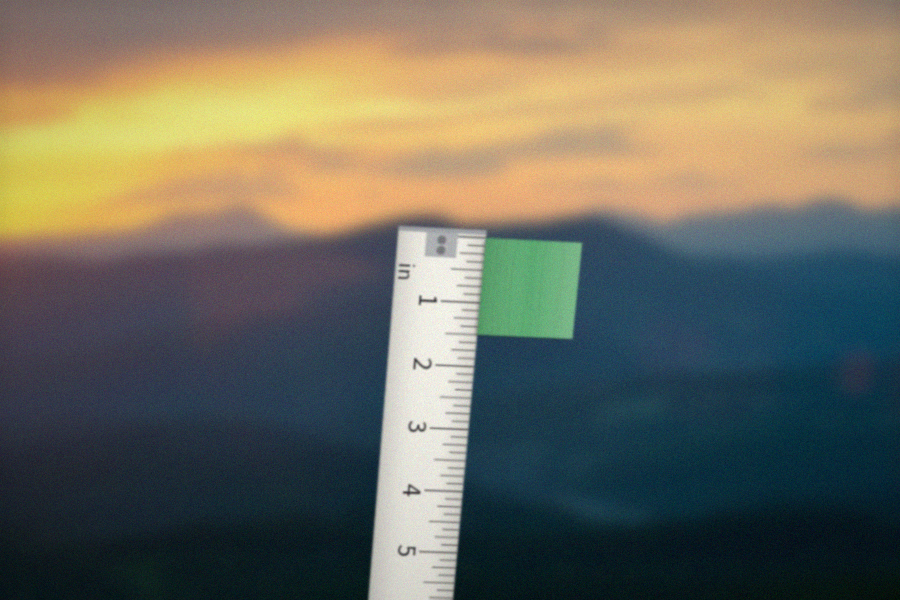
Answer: 1.5 in
